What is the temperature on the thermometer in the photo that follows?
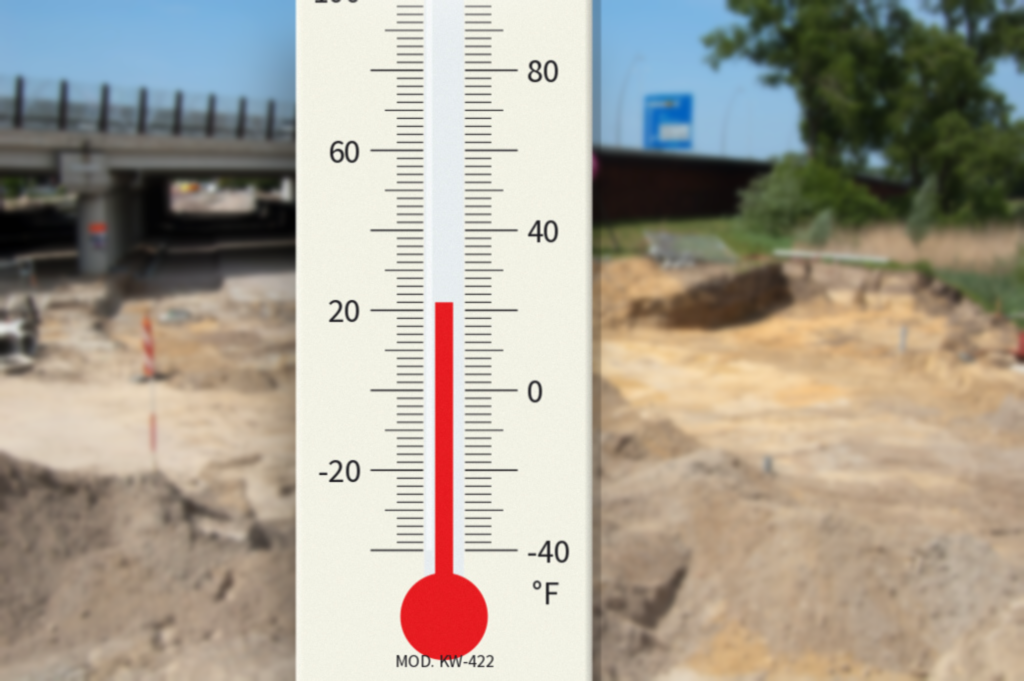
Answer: 22 °F
